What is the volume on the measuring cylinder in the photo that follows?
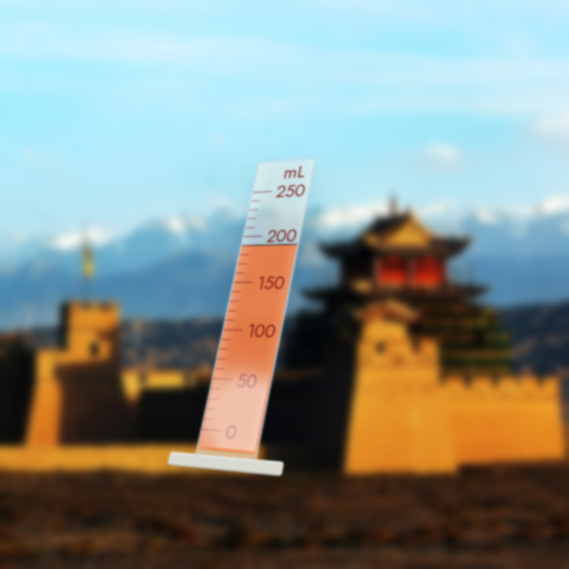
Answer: 190 mL
